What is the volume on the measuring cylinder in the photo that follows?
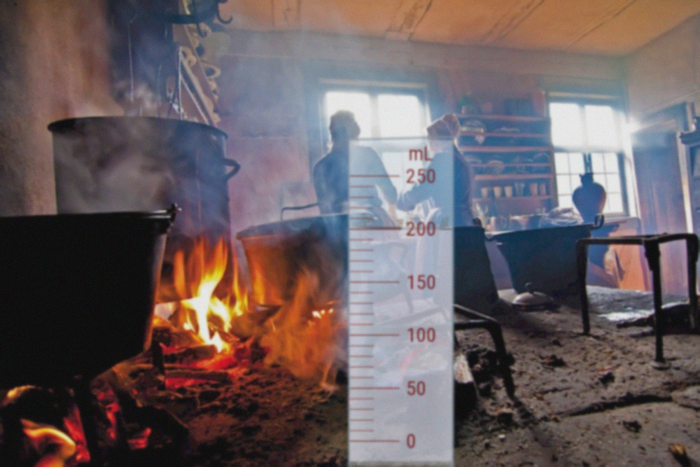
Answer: 200 mL
